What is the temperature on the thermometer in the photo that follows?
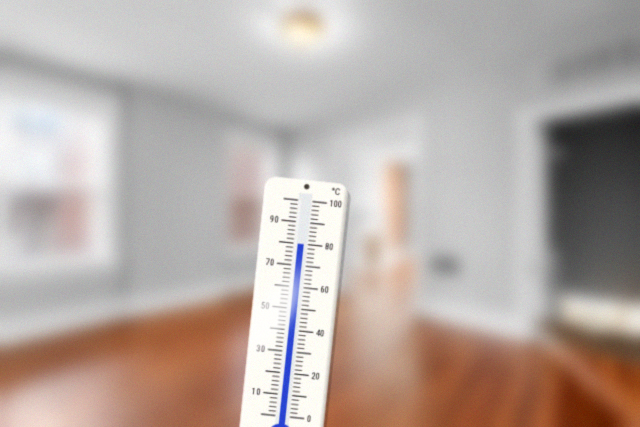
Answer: 80 °C
